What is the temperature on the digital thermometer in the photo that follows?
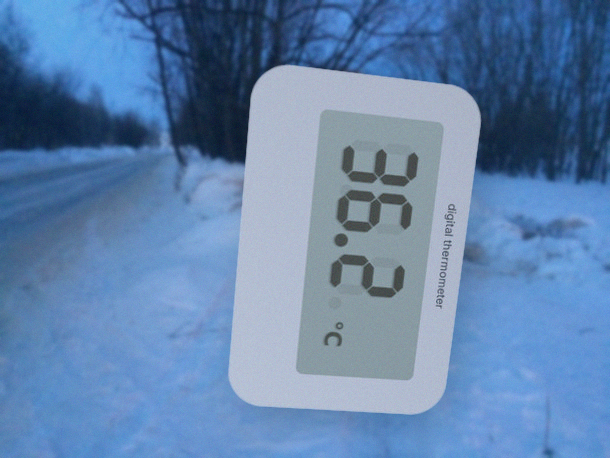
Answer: 36.2 °C
